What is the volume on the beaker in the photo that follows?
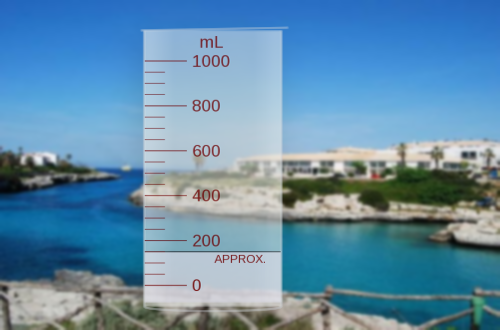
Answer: 150 mL
